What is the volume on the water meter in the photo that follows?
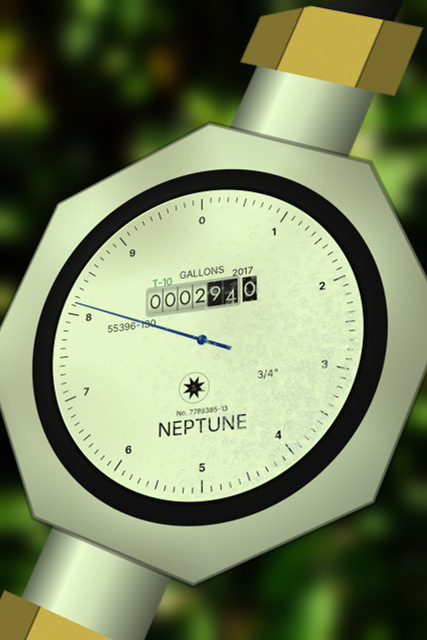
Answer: 2938.1 gal
